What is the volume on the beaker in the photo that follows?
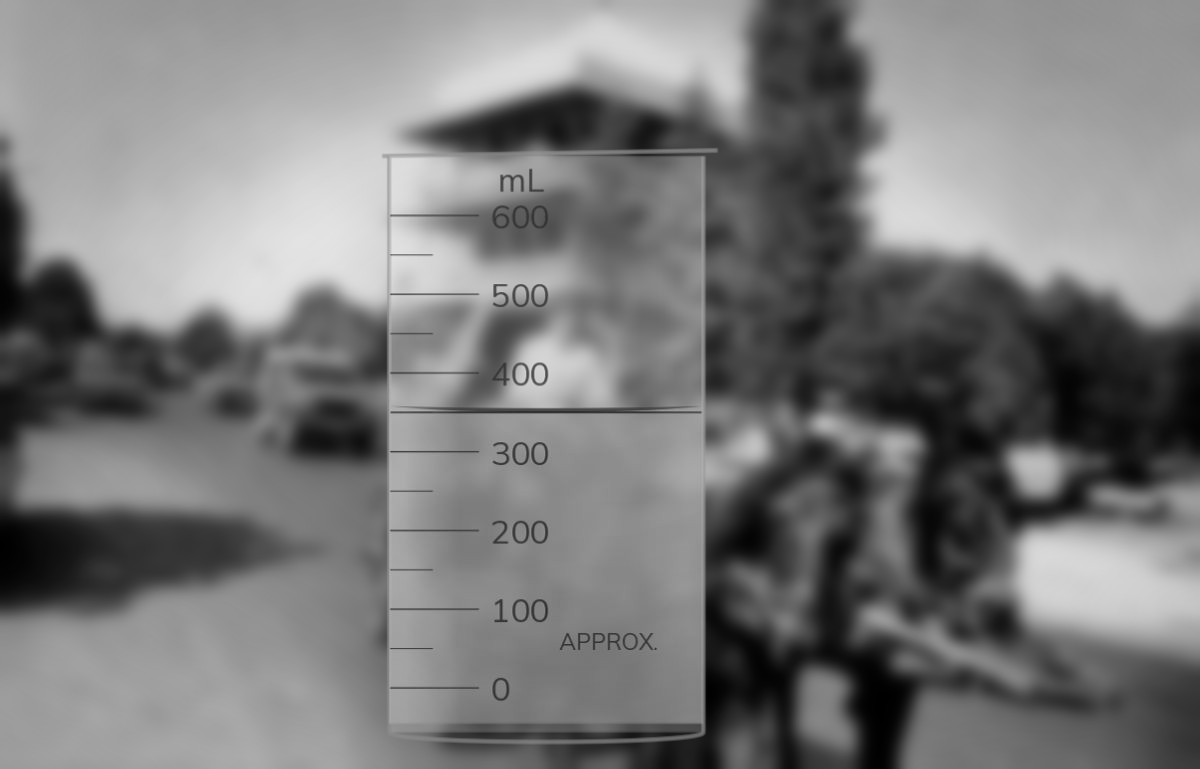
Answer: 350 mL
